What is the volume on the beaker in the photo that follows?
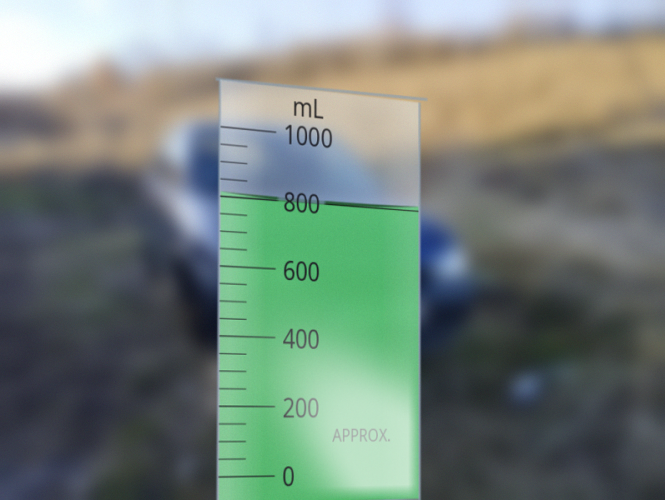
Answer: 800 mL
